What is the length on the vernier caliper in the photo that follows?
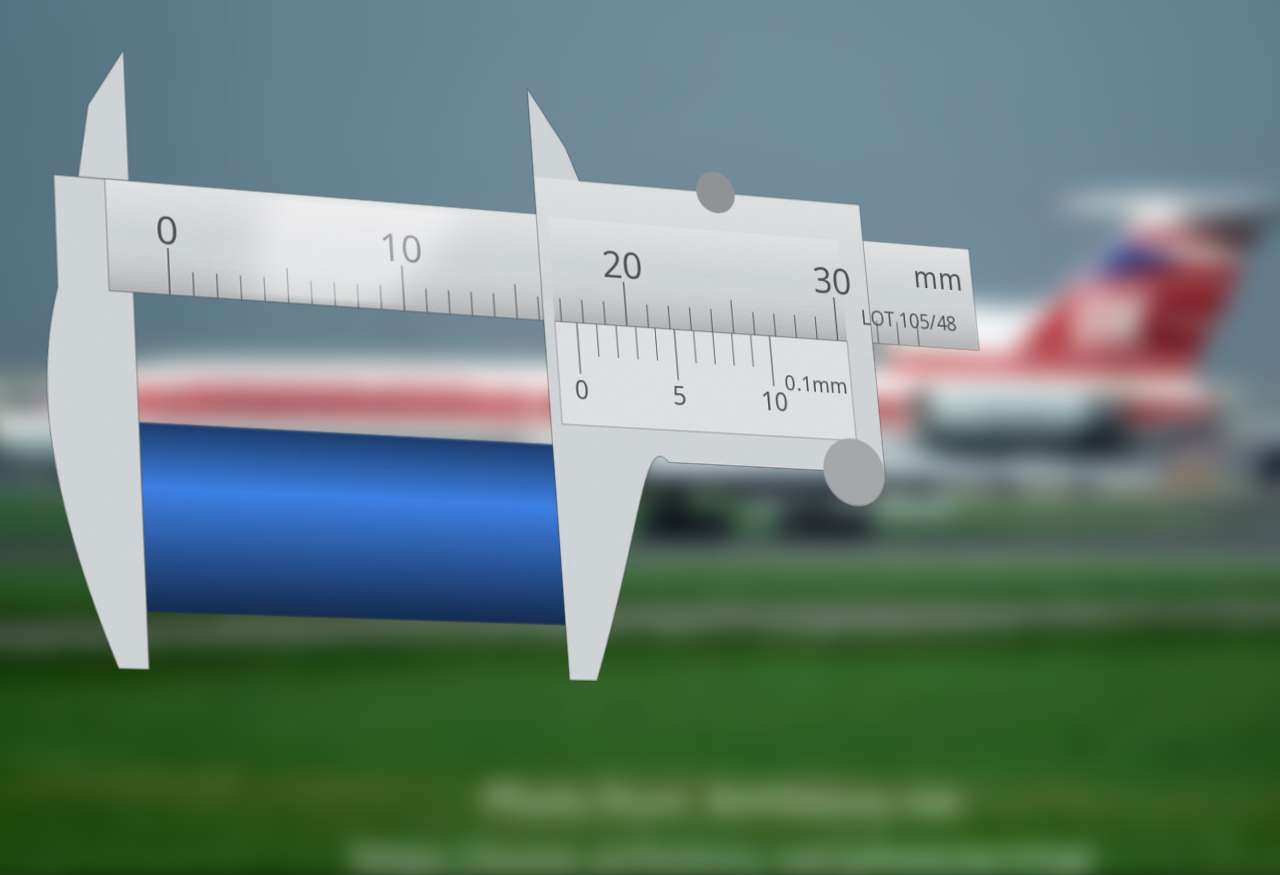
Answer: 17.7 mm
